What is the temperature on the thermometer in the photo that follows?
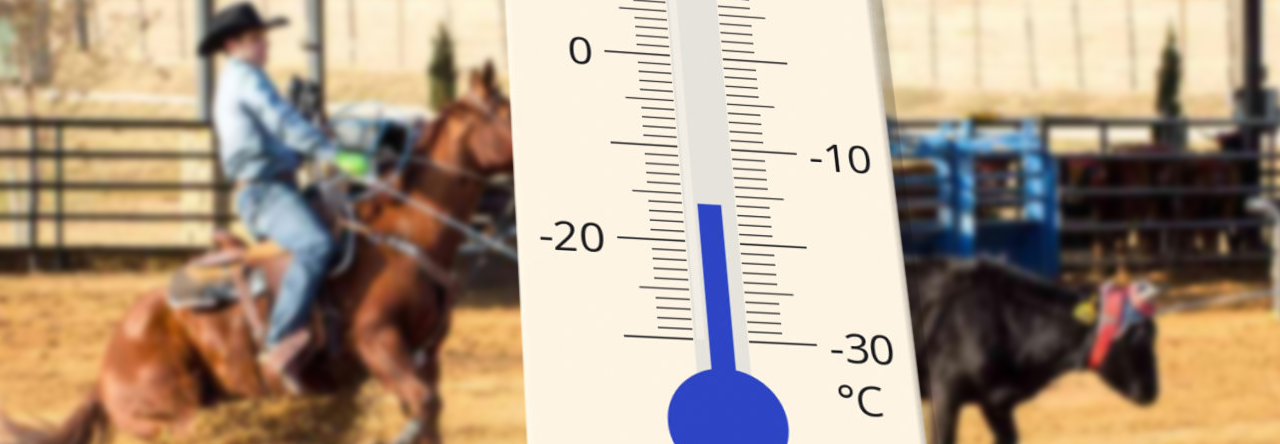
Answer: -16 °C
